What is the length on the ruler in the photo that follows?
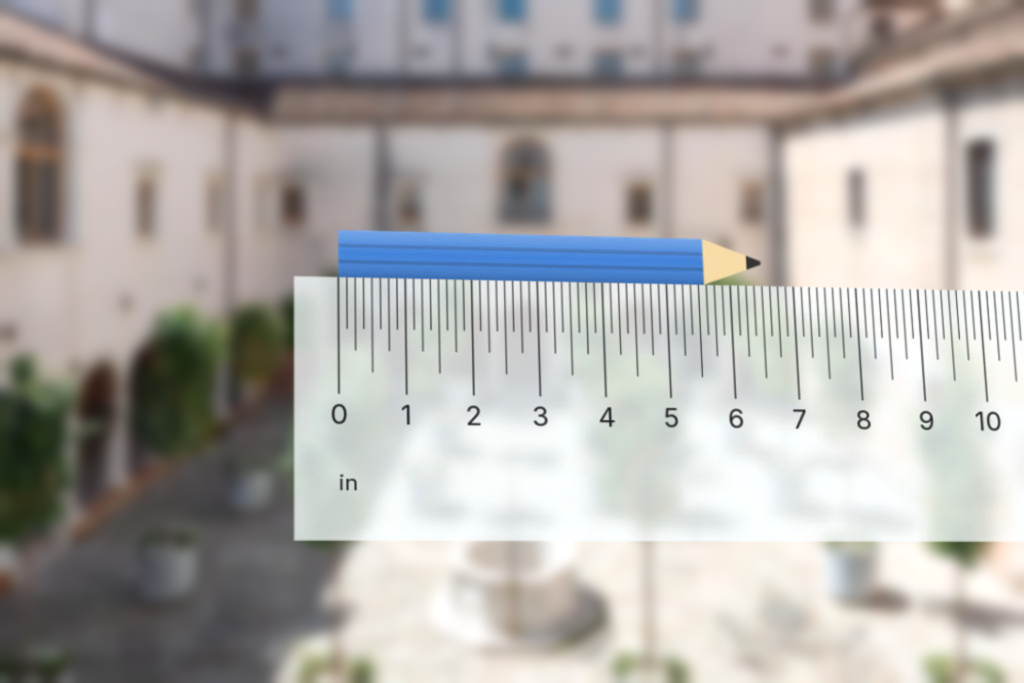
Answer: 6.5 in
